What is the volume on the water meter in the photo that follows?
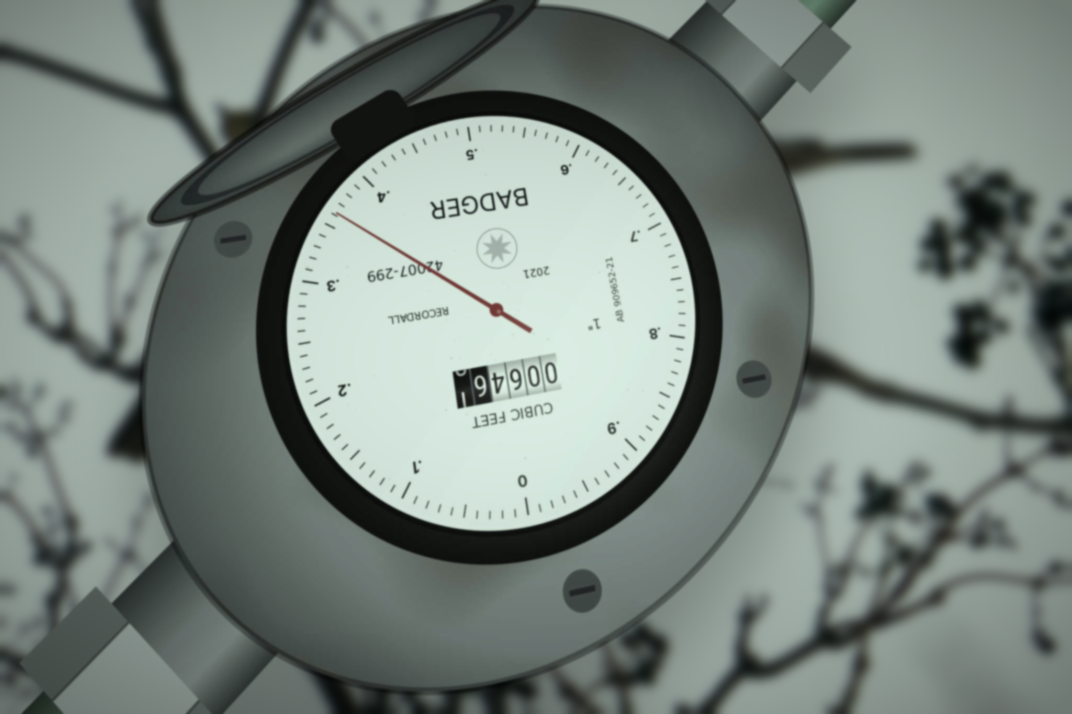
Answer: 6461.36 ft³
